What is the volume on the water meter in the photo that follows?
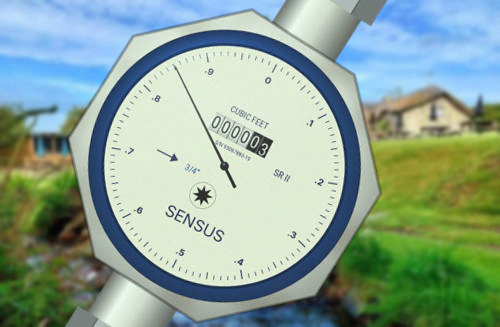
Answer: 2.85 ft³
